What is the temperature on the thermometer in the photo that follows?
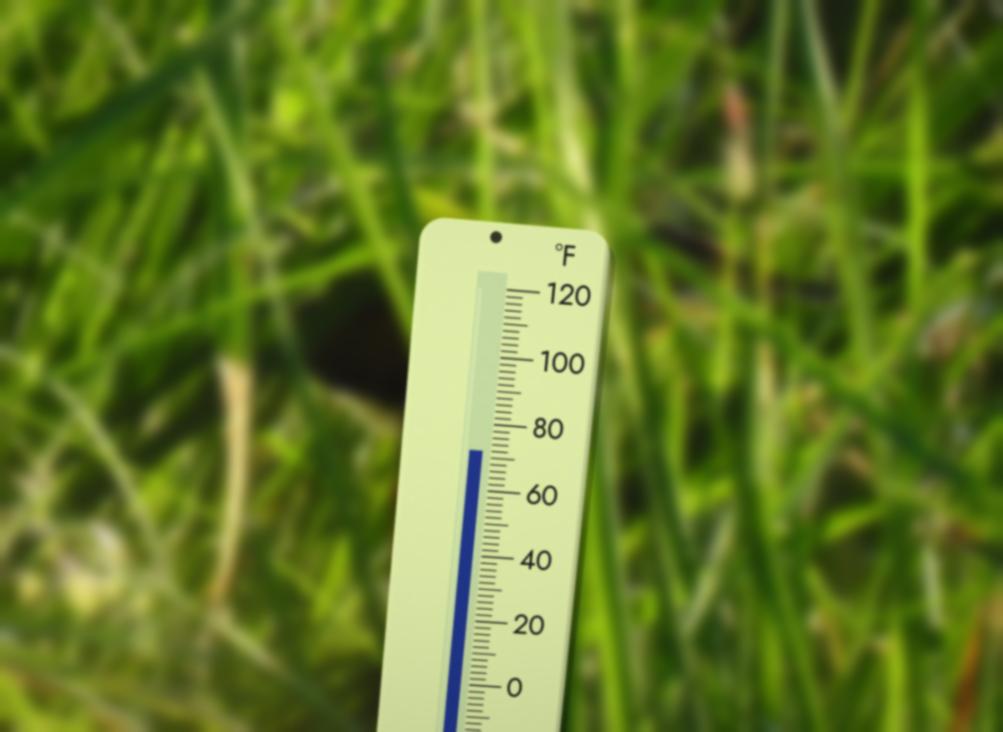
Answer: 72 °F
